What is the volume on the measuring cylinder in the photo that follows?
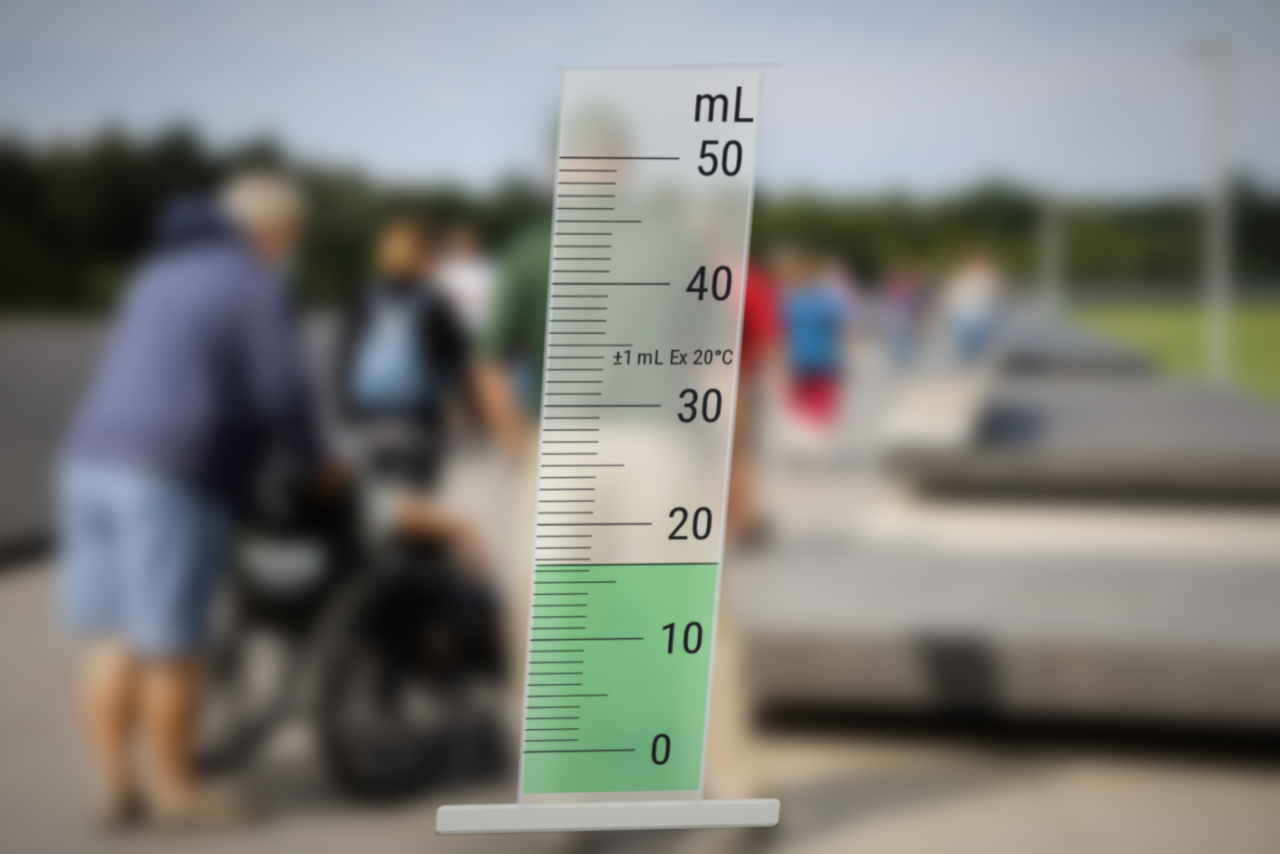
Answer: 16.5 mL
